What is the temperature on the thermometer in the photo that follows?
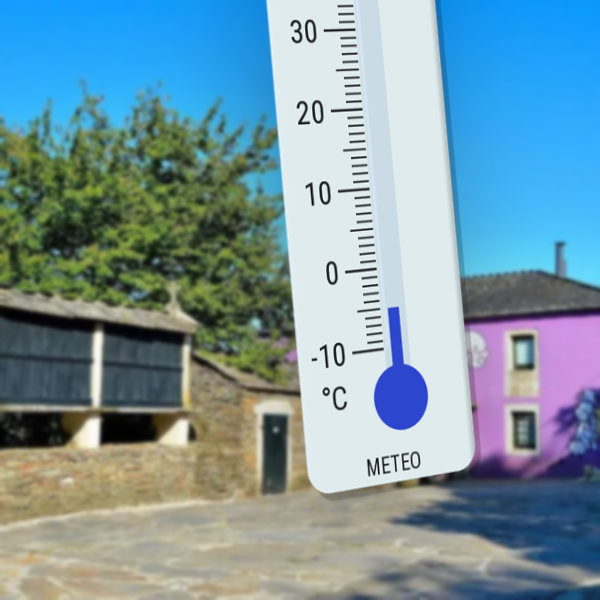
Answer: -5 °C
